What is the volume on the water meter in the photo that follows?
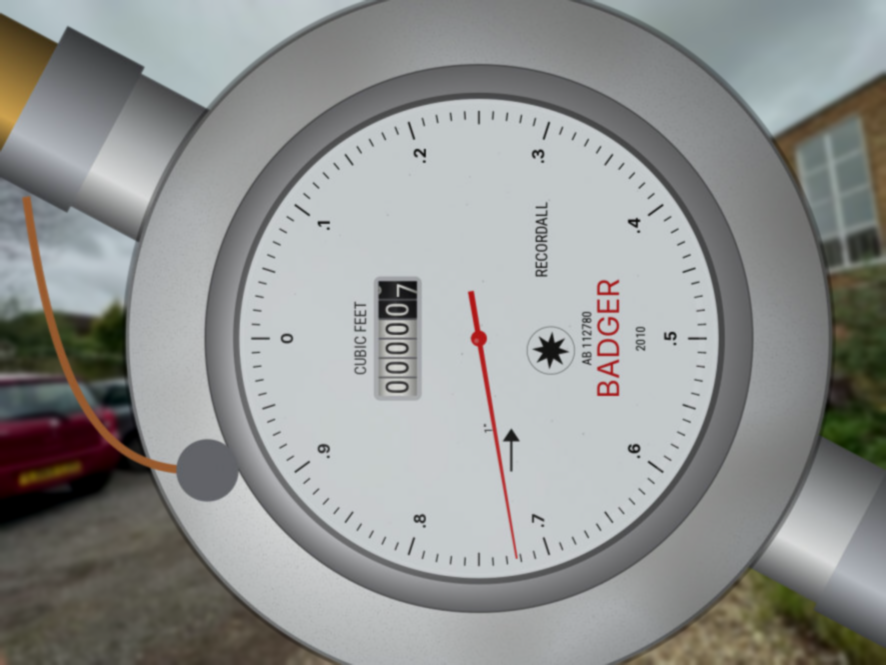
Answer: 6.72 ft³
